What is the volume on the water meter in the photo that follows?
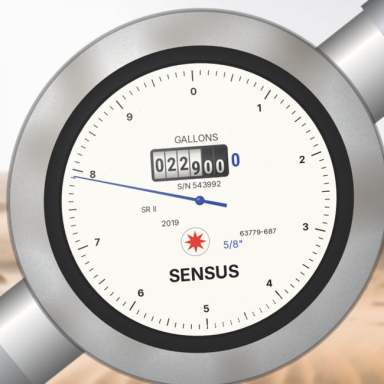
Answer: 228997.9 gal
